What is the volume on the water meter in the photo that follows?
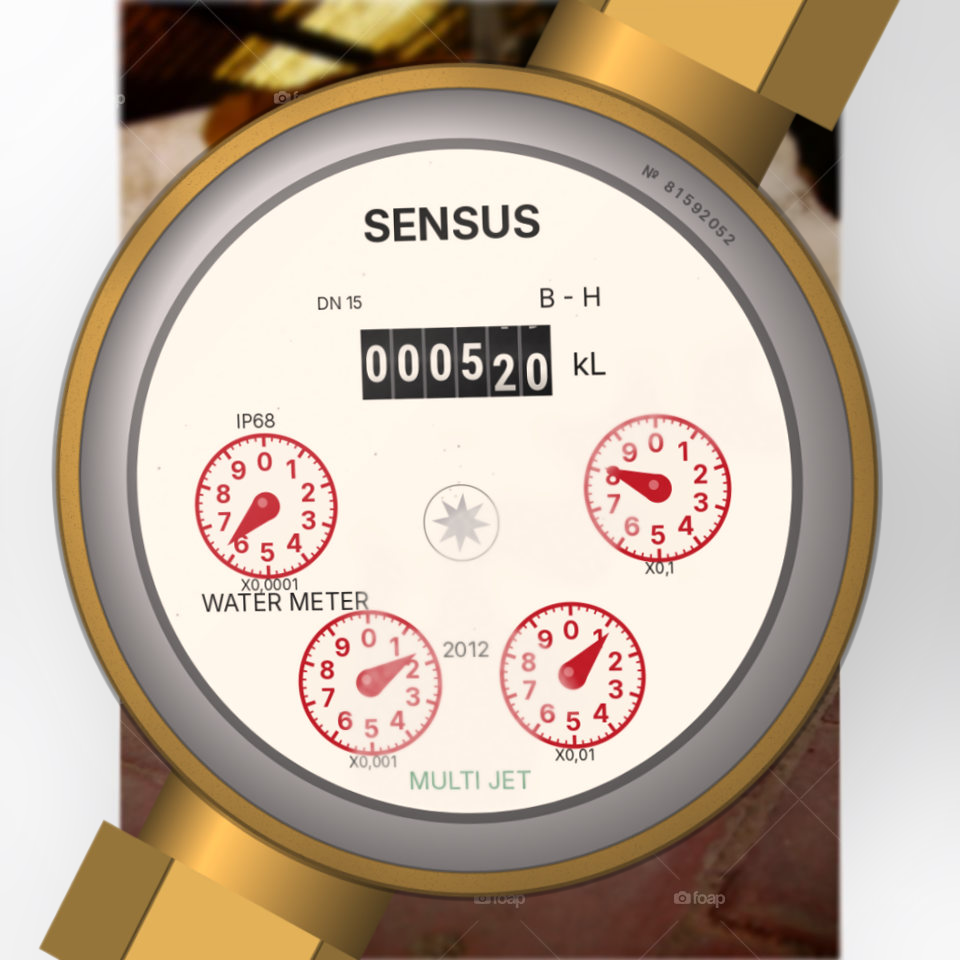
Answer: 519.8116 kL
